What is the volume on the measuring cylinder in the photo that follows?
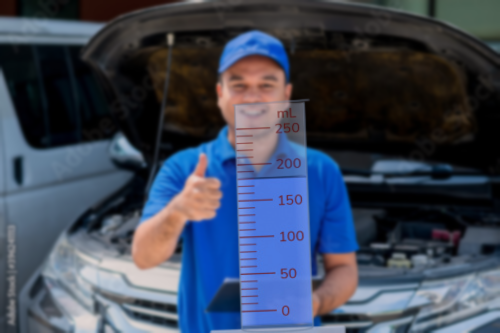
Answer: 180 mL
